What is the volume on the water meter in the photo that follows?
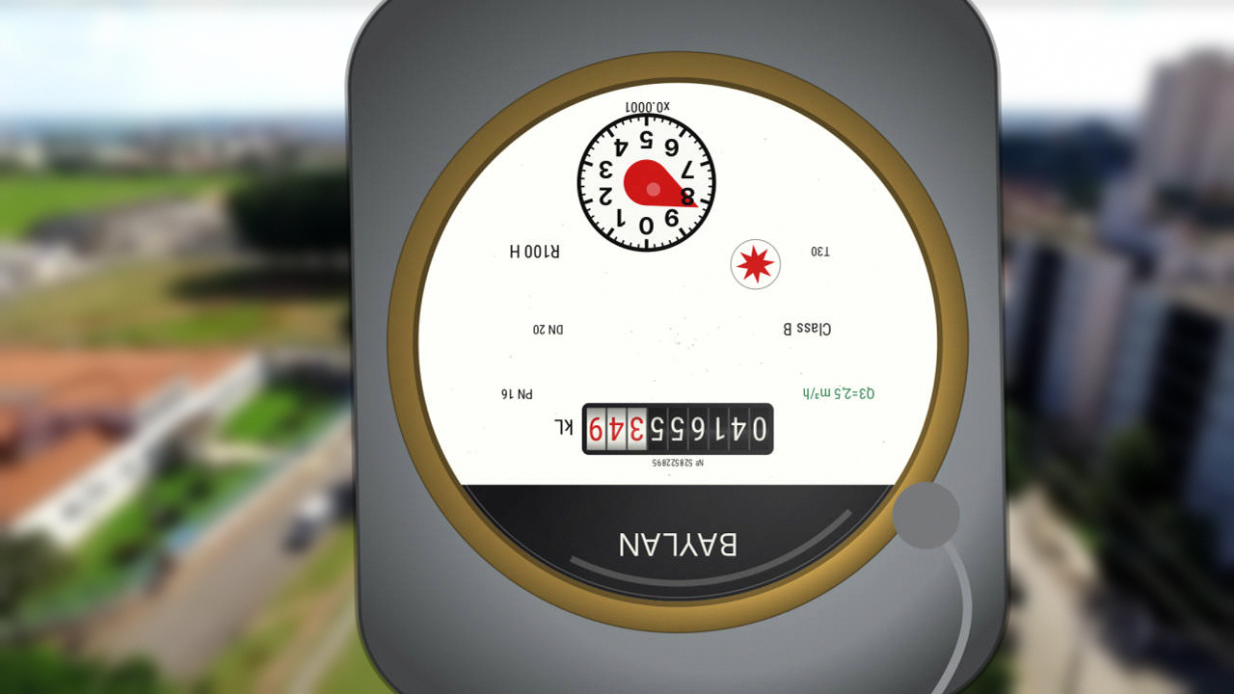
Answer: 41655.3498 kL
